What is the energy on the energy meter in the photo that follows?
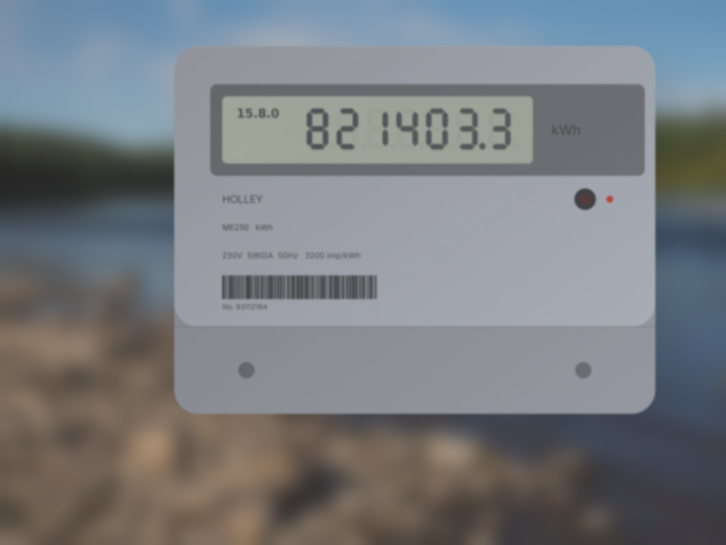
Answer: 821403.3 kWh
